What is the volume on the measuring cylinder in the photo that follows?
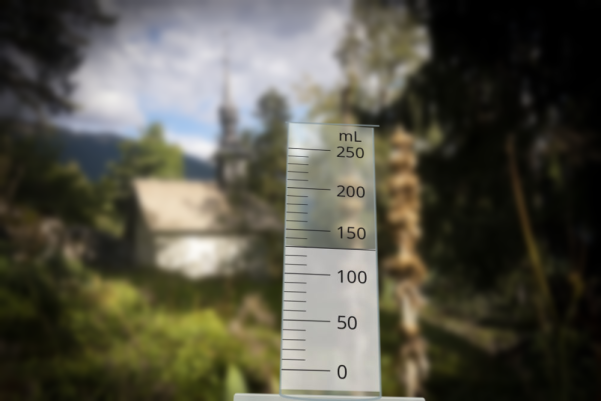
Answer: 130 mL
